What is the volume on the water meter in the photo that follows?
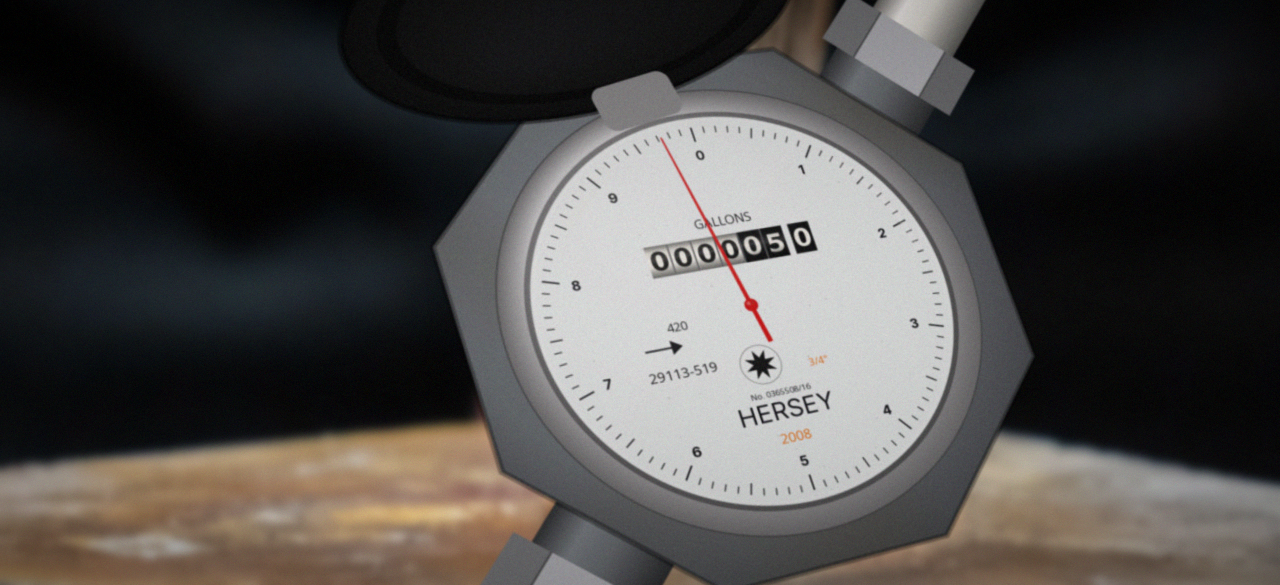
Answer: 49.7 gal
